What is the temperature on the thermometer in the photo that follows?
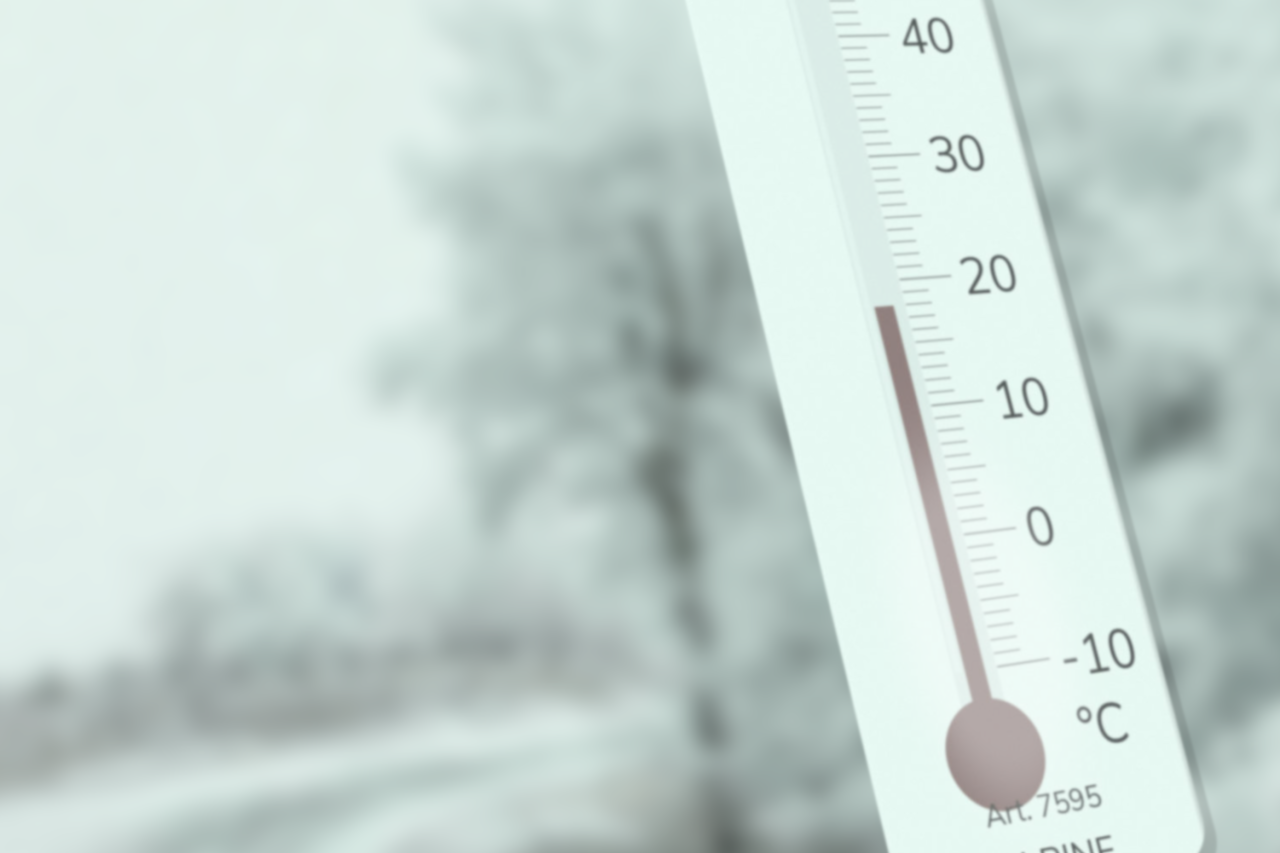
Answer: 18 °C
